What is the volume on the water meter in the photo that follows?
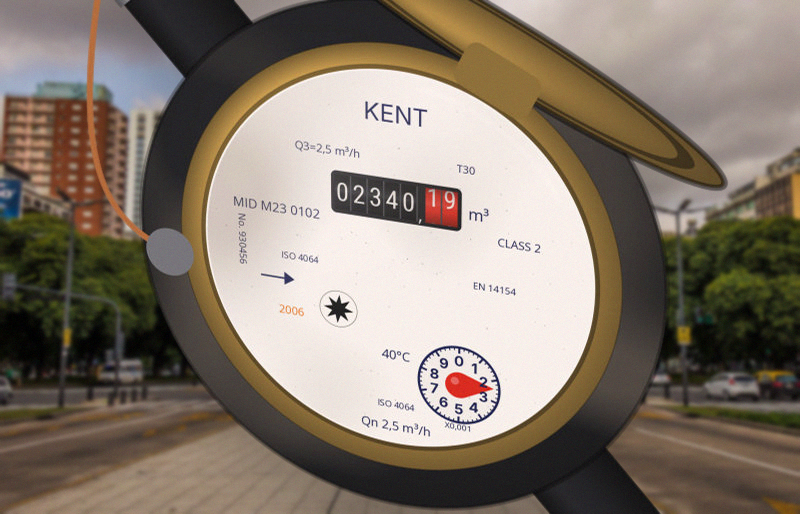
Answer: 2340.192 m³
